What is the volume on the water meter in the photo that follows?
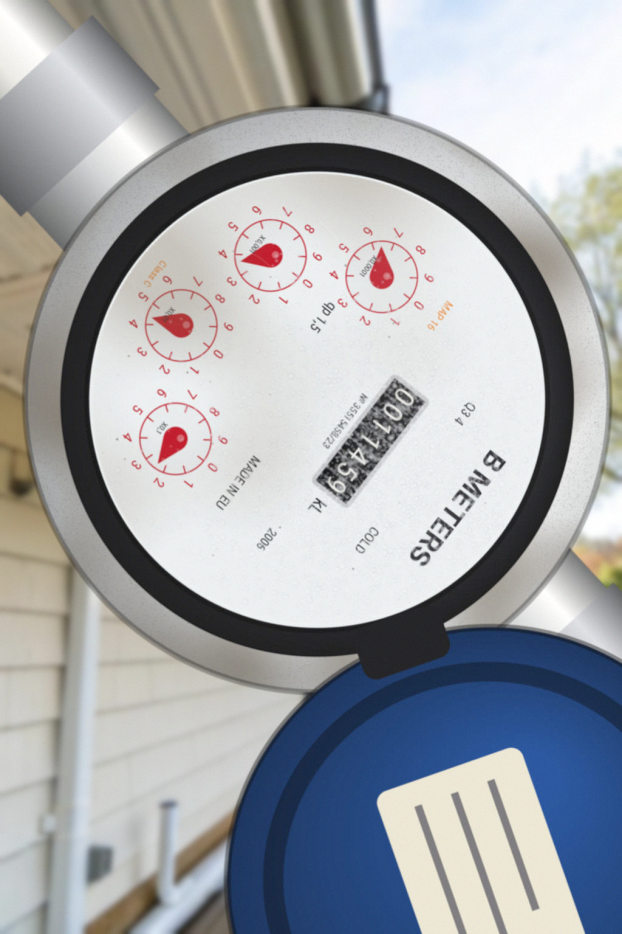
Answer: 11459.2436 kL
